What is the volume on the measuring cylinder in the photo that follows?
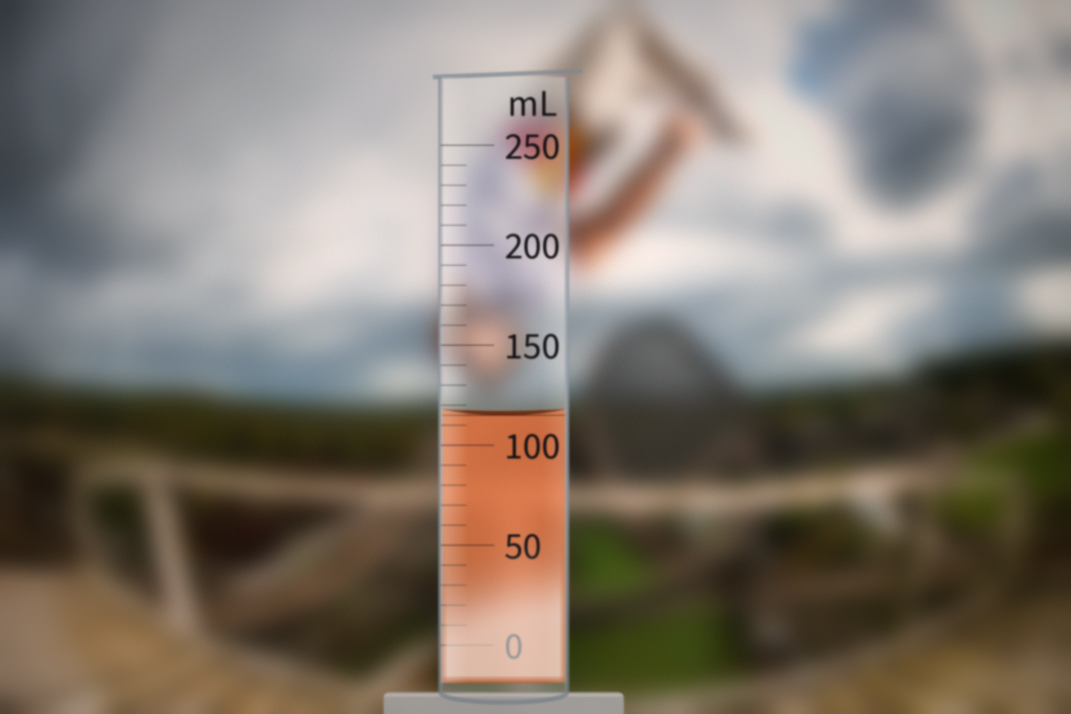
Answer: 115 mL
